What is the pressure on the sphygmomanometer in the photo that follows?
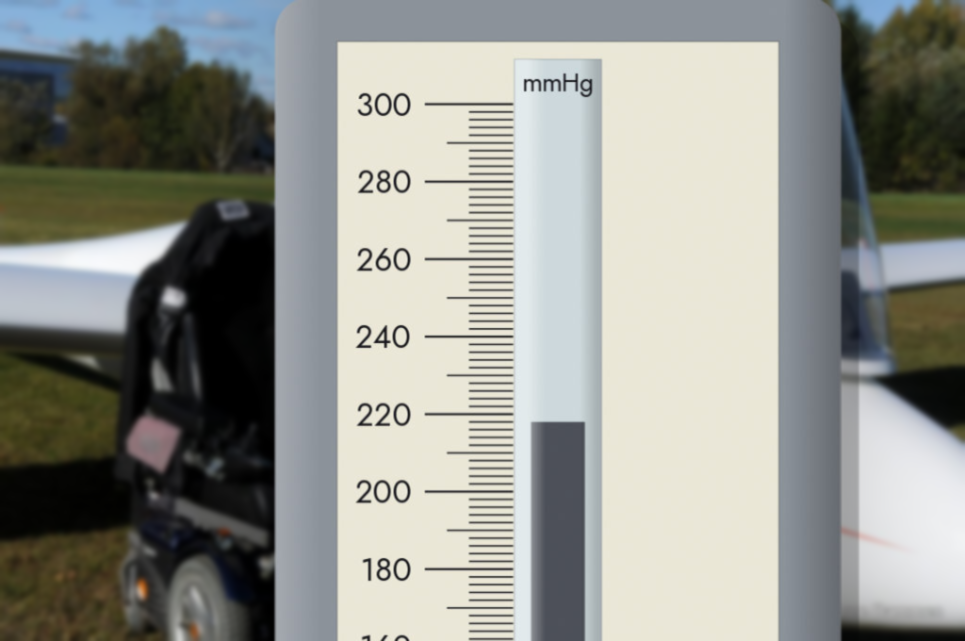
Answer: 218 mmHg
